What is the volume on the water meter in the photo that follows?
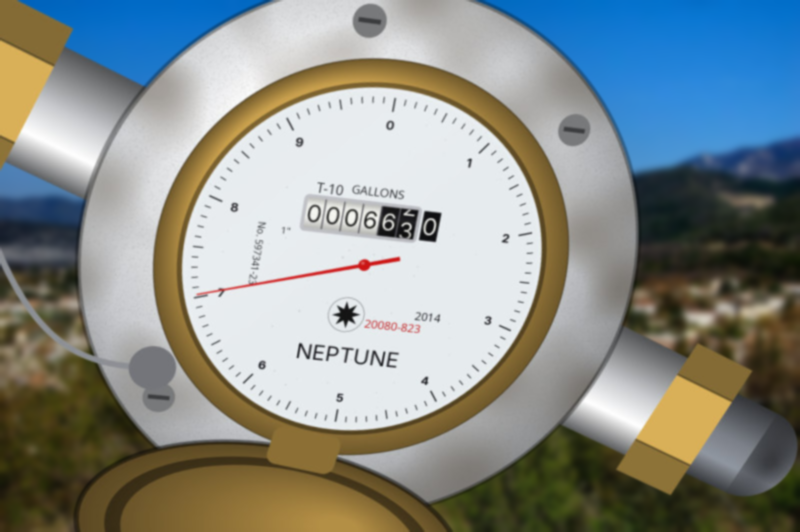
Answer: 6627.0 gal
